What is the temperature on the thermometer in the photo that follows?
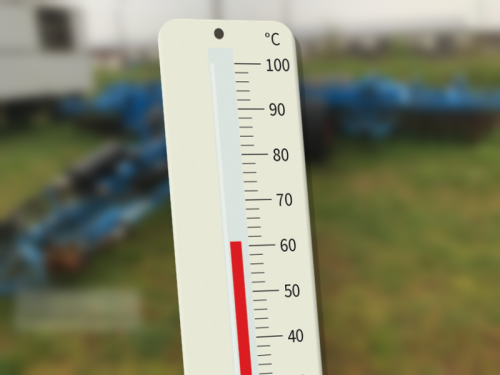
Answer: 61 °C
